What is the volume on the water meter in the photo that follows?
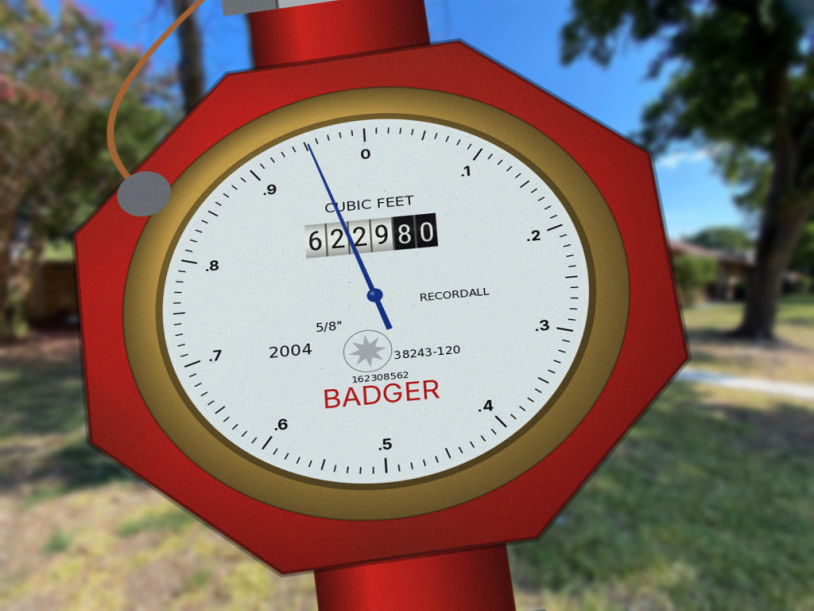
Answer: 622979.95 ft³
